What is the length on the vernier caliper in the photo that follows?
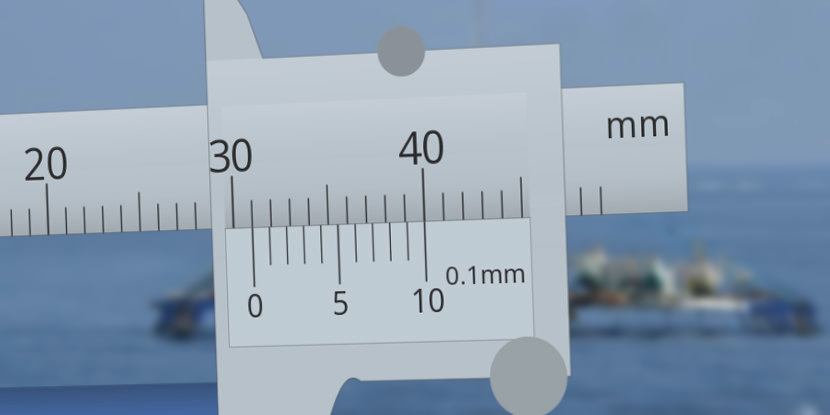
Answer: 31.0 mm
